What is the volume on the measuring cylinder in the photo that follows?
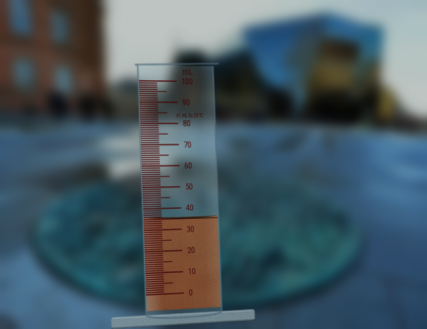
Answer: 35 mL
